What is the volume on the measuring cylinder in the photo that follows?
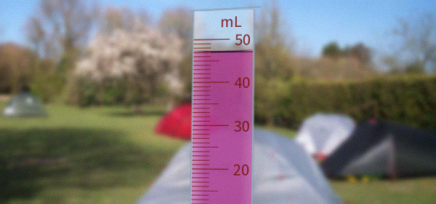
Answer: 47 mL
